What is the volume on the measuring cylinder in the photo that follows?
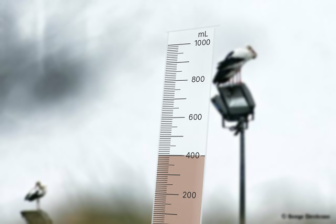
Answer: 400 mL
